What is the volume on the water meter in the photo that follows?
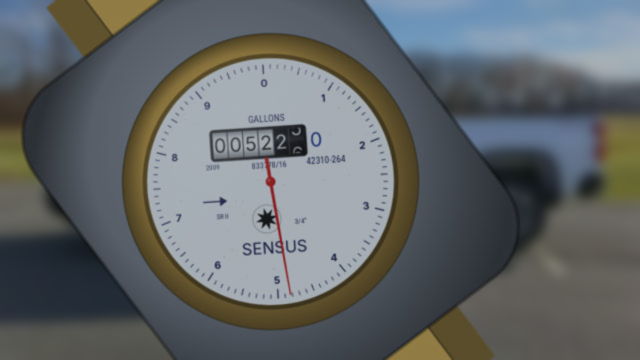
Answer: 52254.8 gal
